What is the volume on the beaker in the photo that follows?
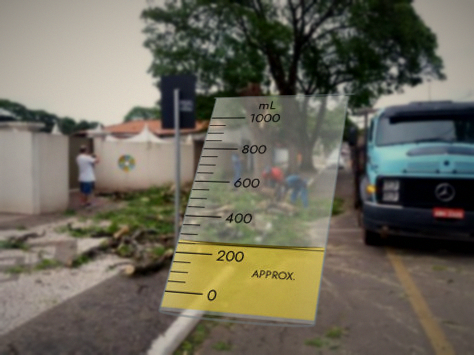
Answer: 250 mL
